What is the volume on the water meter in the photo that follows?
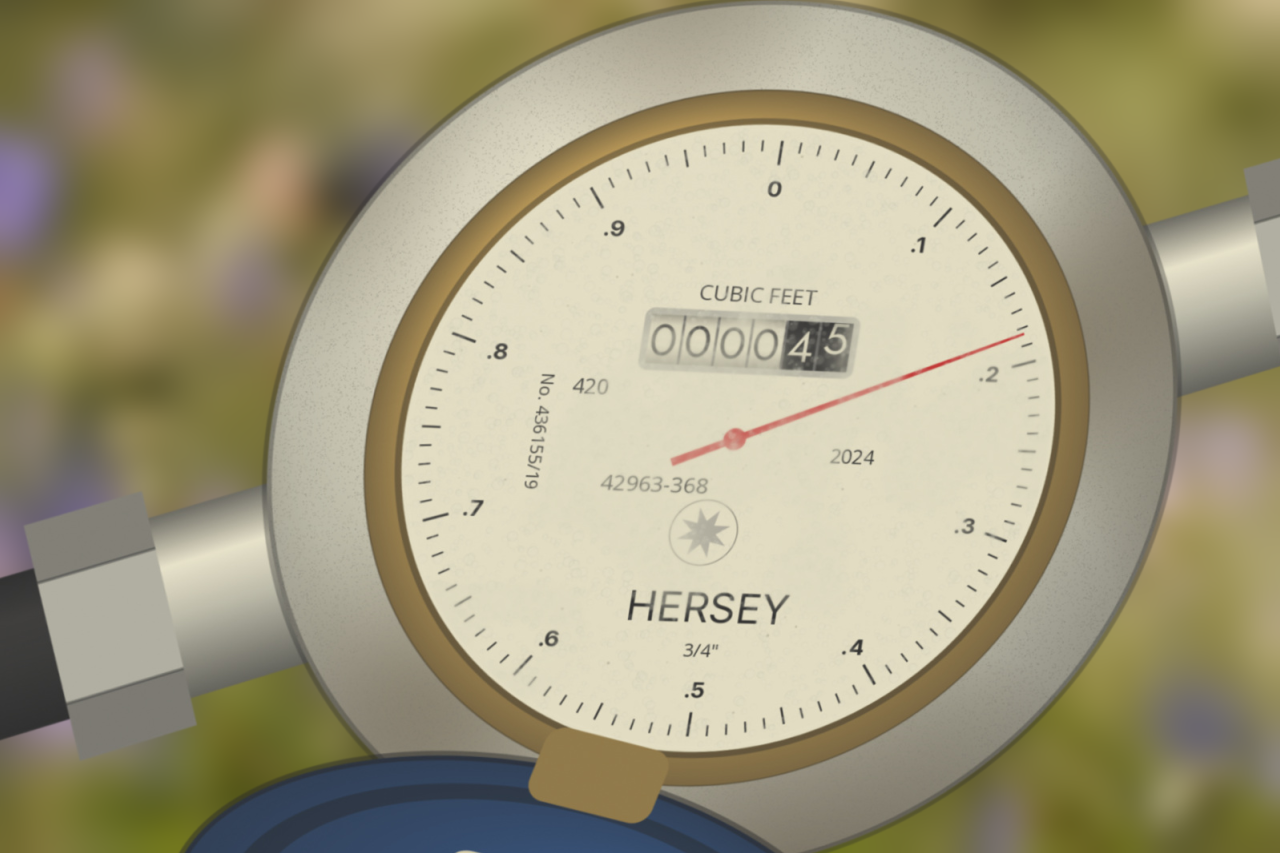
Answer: 45.18 ft³
